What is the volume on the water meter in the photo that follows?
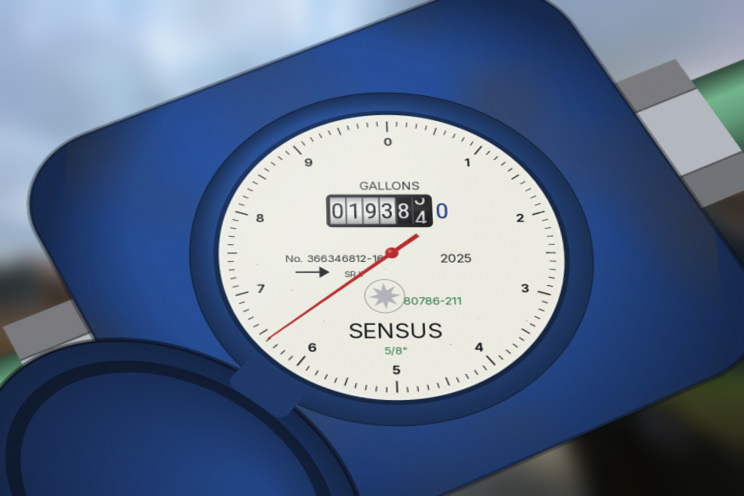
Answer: 193836.4 gal
